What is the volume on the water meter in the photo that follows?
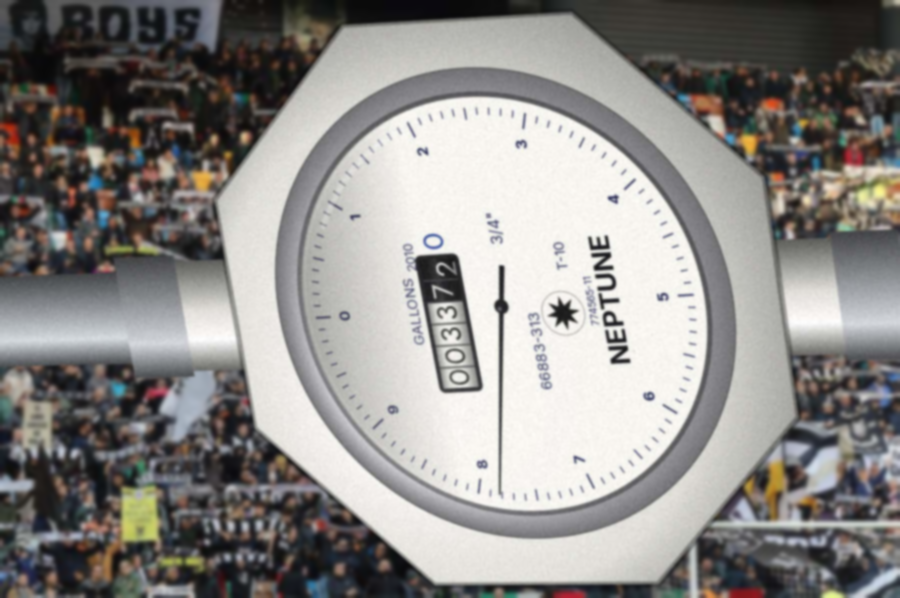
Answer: 33717.8 gal
